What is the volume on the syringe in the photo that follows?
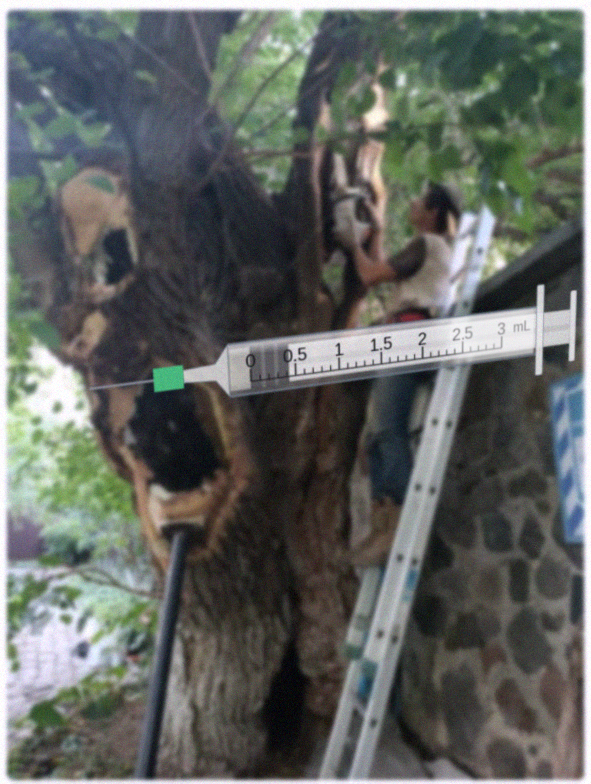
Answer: 0 mL
